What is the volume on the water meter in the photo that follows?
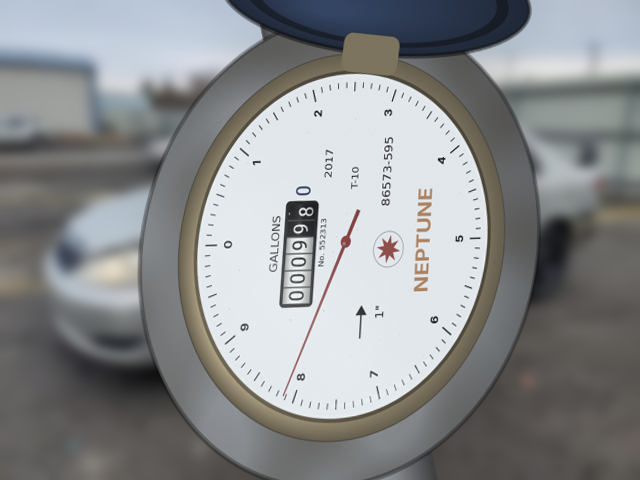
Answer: 9978.1 gal
